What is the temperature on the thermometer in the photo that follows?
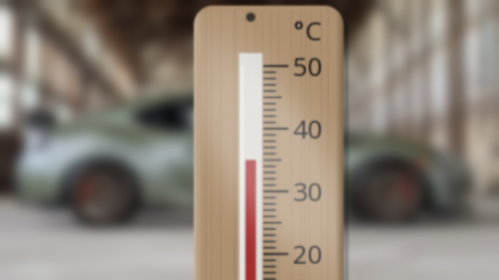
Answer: 35 °C
